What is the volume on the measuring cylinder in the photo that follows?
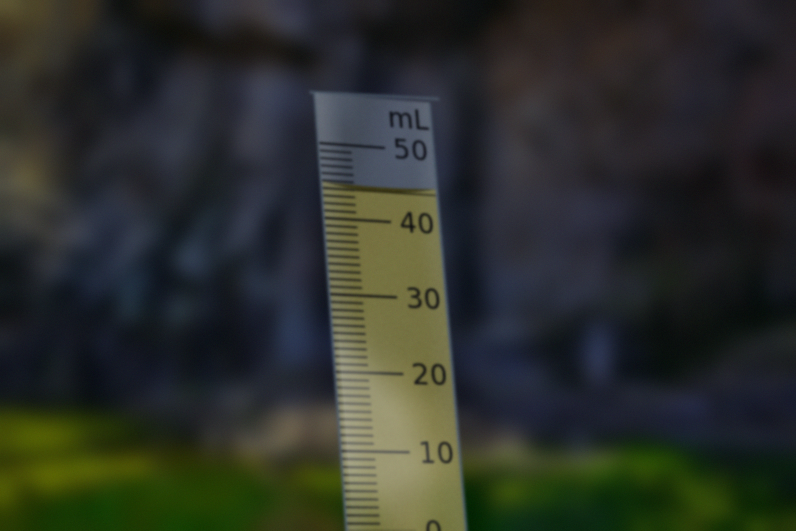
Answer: 44 mL
